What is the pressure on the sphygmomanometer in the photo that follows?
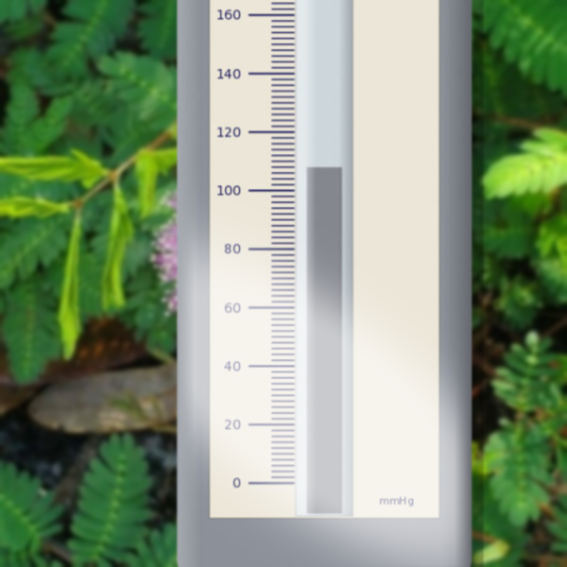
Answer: 108 mmHg
